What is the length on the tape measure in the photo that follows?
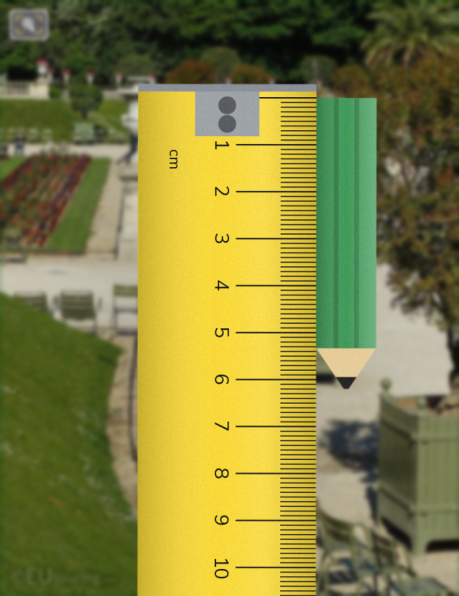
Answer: 6.2 cm
